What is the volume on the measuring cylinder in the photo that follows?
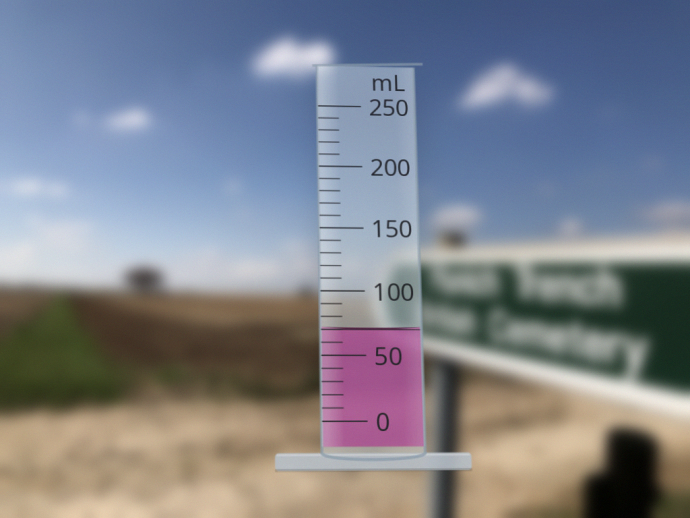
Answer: 70 mL
